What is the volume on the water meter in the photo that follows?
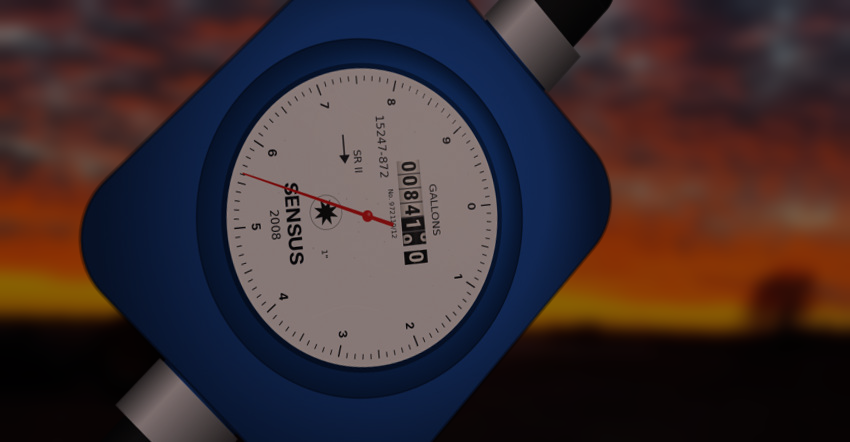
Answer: 84185.6 gal
